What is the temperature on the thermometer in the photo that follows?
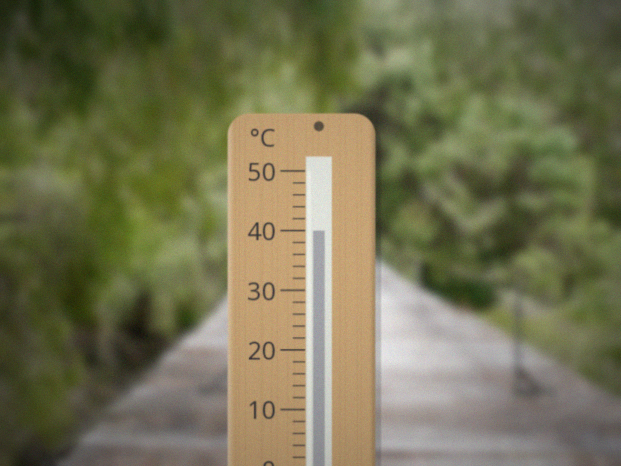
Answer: 40 °C
